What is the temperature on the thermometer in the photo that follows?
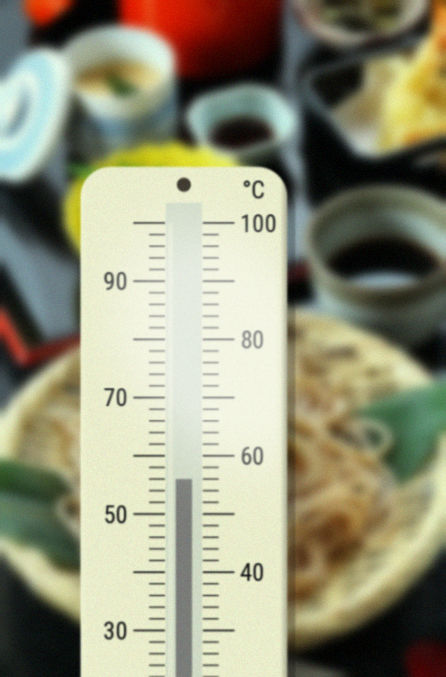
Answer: 56 °C
